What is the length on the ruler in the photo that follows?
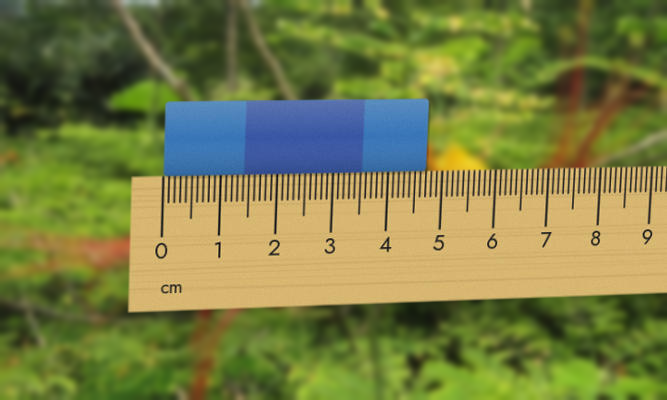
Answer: 4.7 cm
